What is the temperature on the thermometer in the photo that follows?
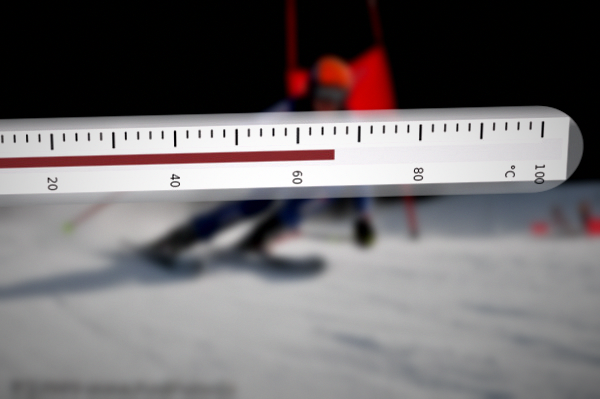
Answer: 66 °C
